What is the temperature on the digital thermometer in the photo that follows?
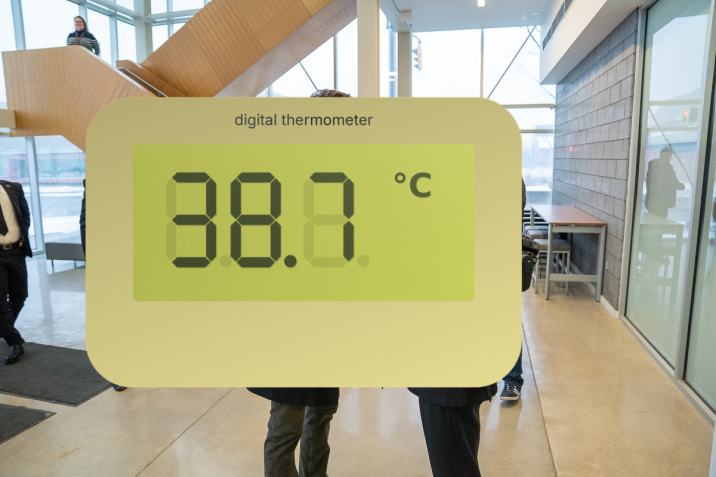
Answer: 38.7 °C
